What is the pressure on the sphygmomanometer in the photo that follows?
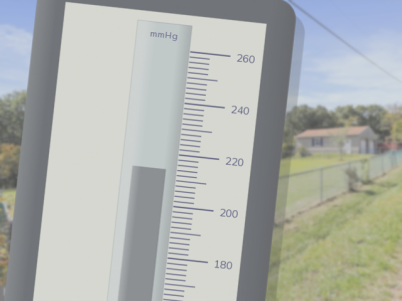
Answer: 214 mmHg
